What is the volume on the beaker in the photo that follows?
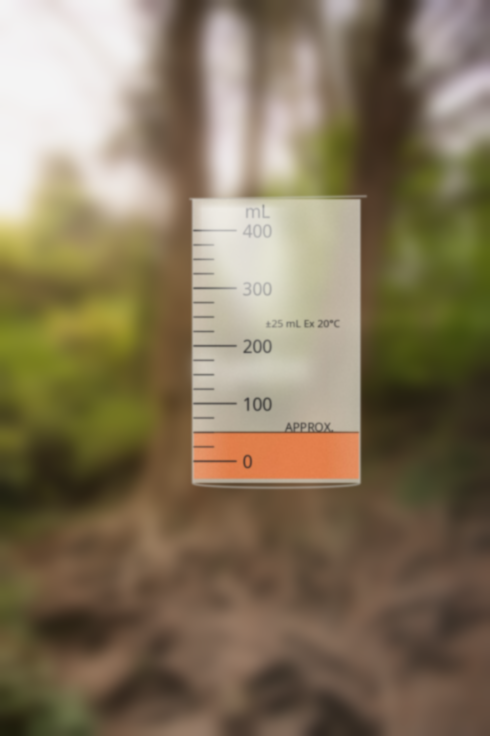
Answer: 50 mL
